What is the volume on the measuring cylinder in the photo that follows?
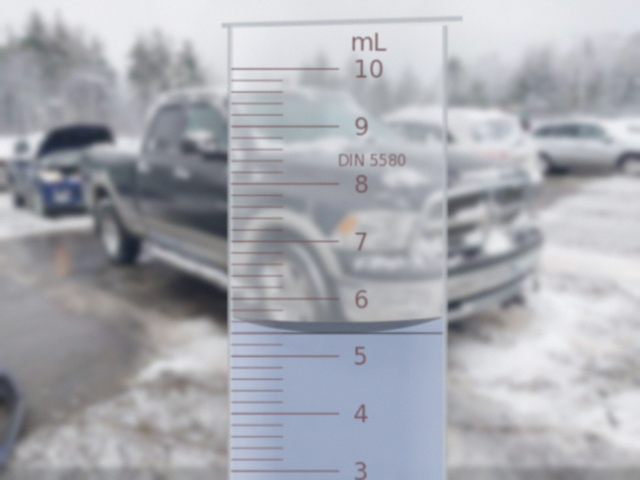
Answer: 5.4 mL
